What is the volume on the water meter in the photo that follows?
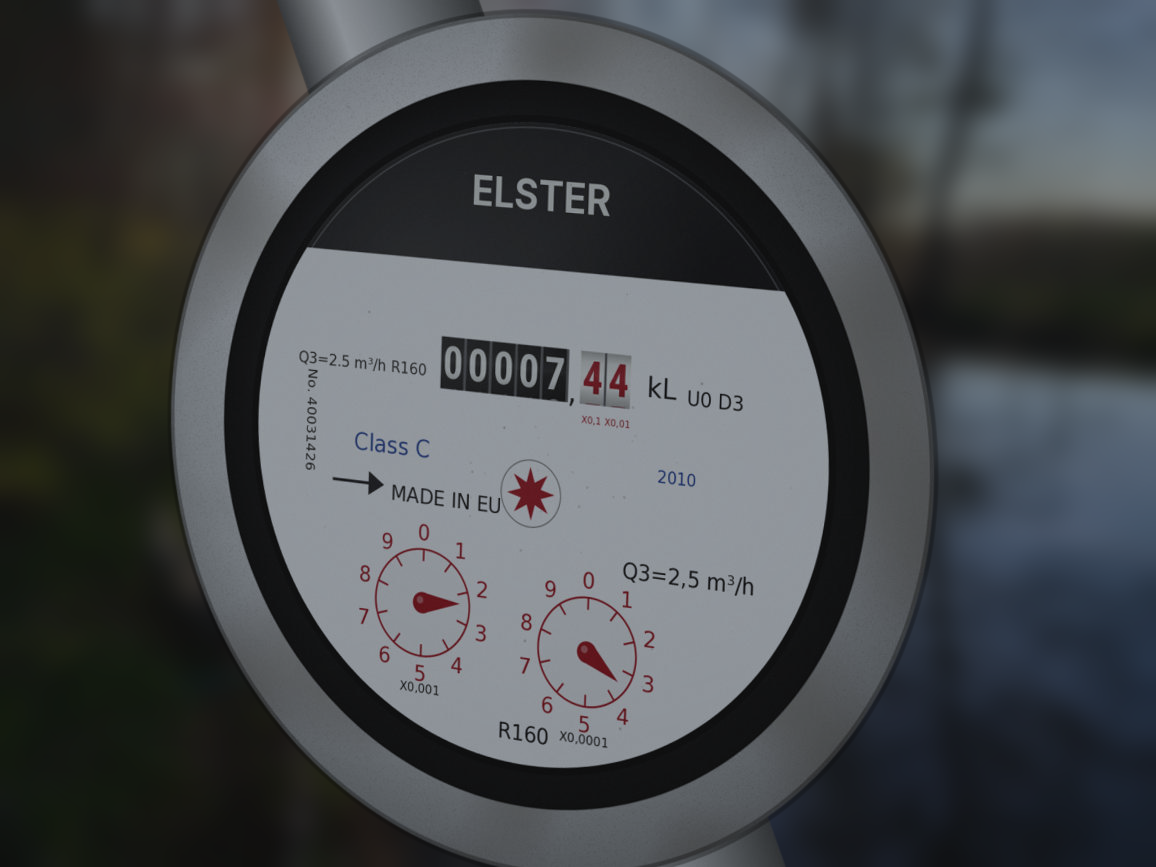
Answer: 7.4423 kL
